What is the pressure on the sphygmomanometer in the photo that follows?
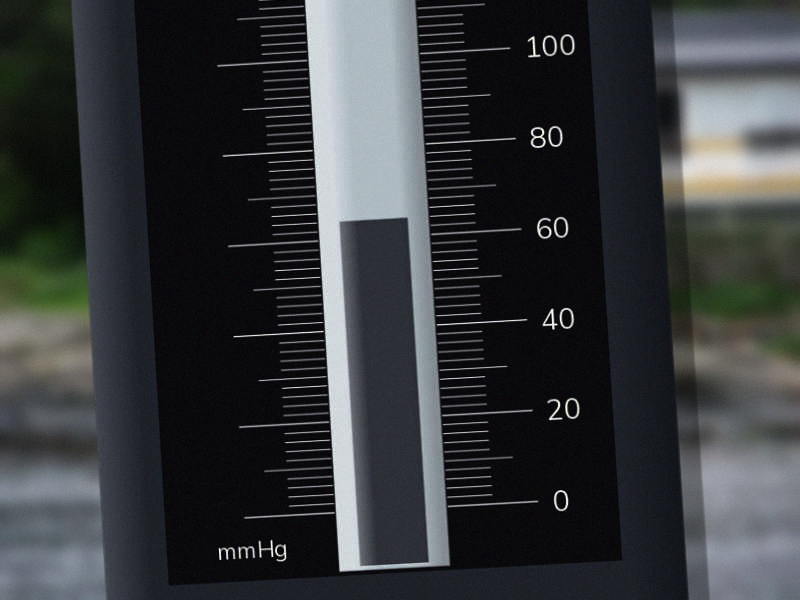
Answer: 64 mmHg
